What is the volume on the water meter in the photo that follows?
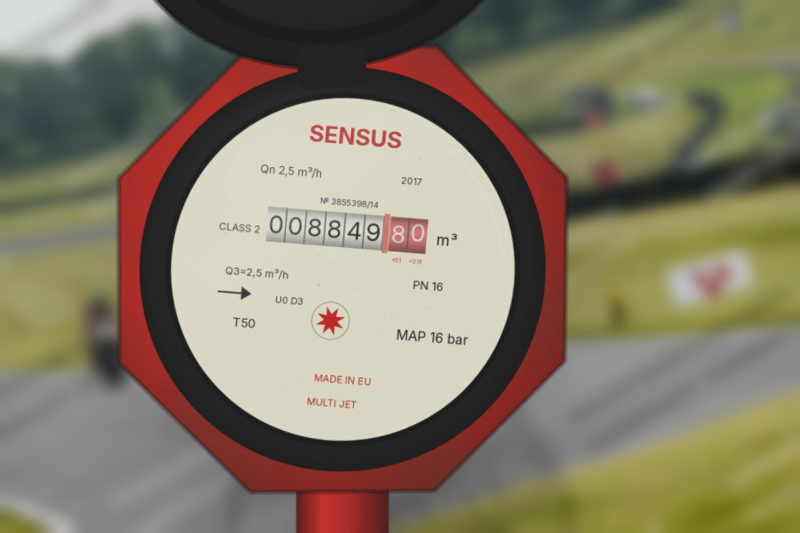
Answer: 8849.80 m³
